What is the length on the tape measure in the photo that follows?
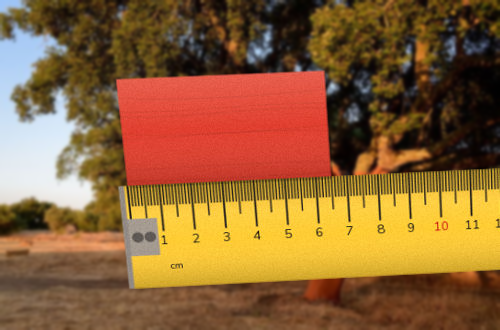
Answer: 6.5 cm
